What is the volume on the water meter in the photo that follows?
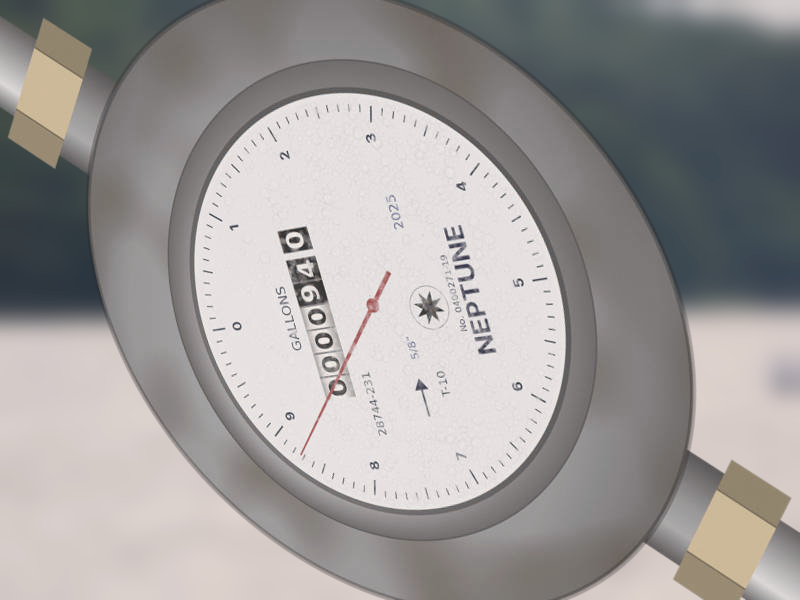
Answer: 938.7 gal
